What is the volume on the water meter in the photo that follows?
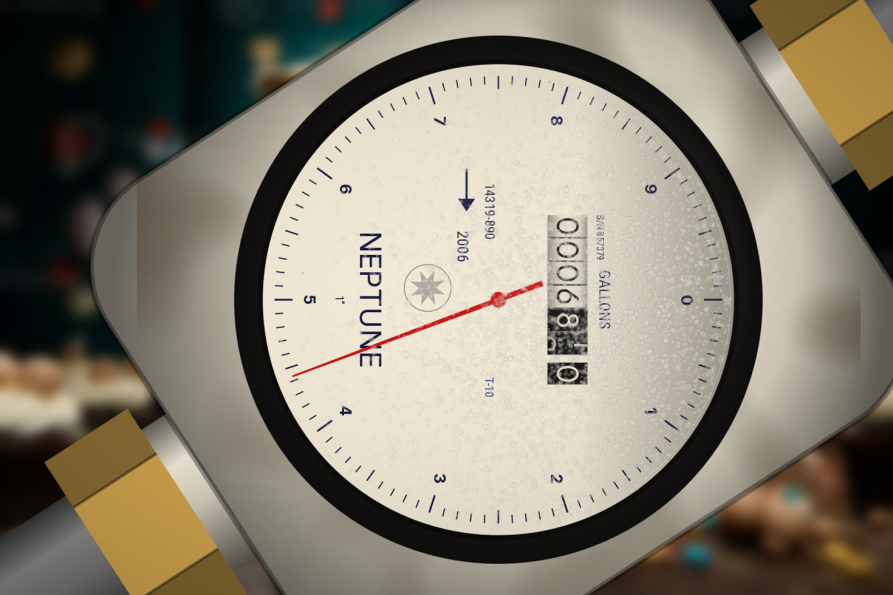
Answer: 6814.4 gal
